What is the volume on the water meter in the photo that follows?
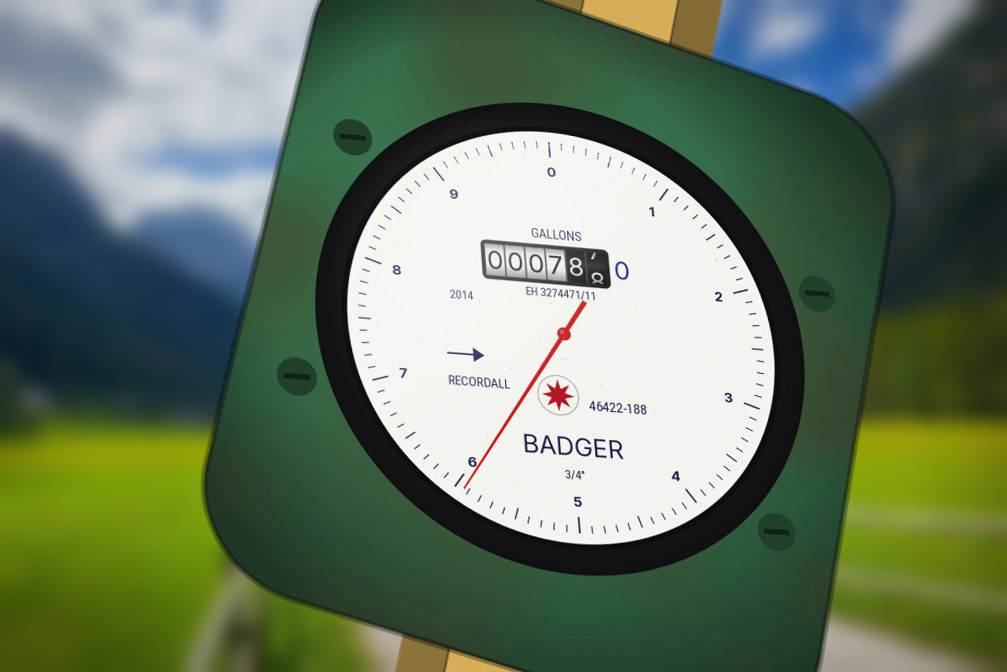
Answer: 7875.9 gal
